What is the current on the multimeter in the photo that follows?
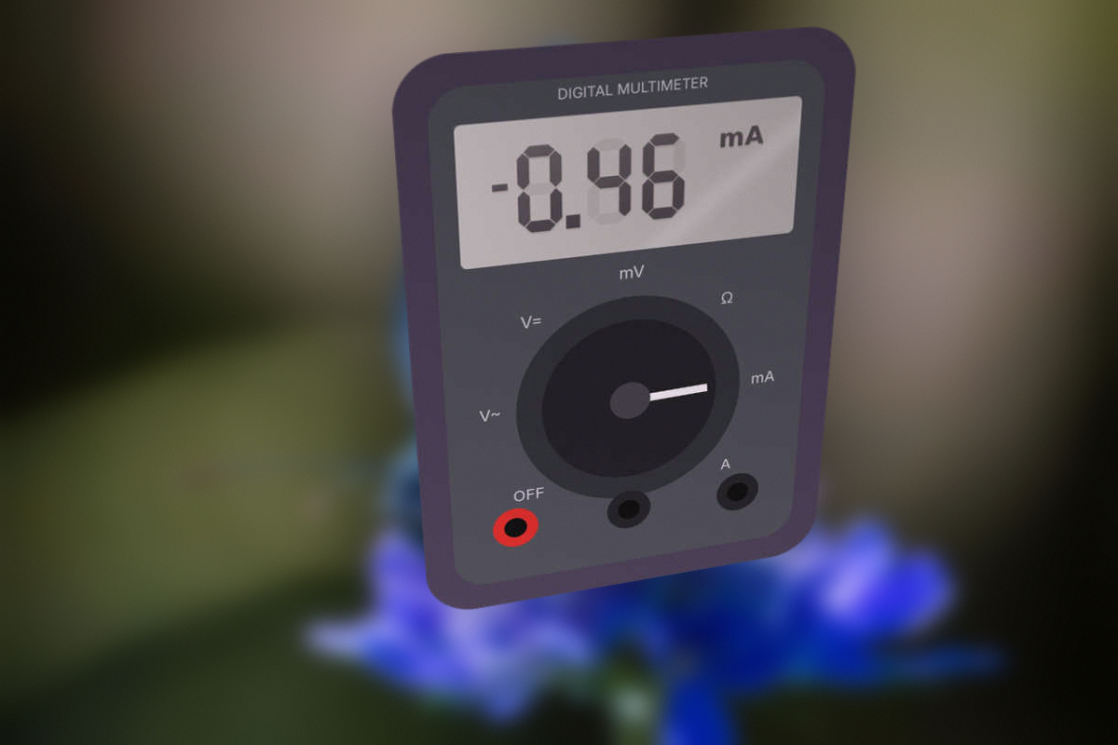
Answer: -0.46 mA
